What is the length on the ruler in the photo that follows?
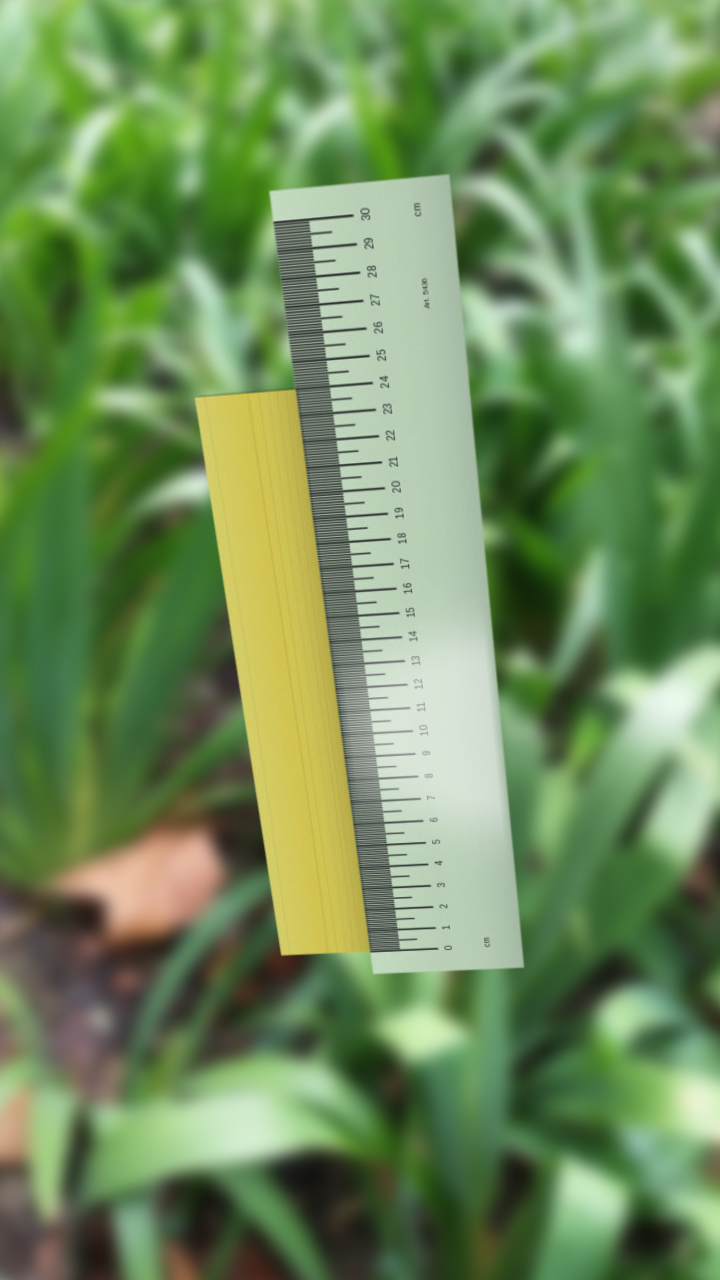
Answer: 24 cm
